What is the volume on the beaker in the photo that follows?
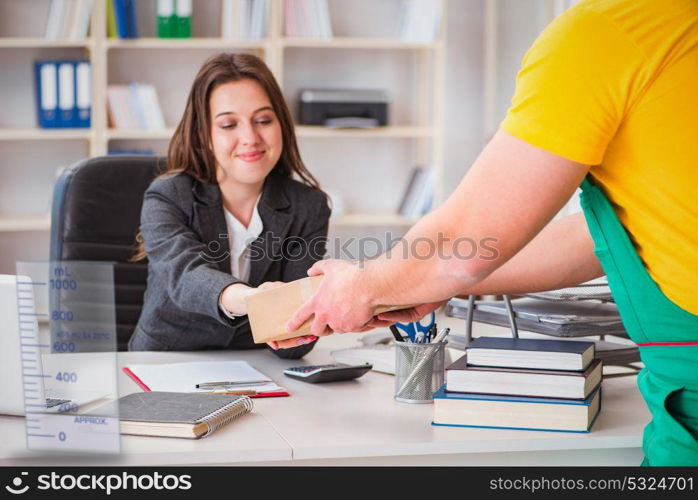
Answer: 150 mL
